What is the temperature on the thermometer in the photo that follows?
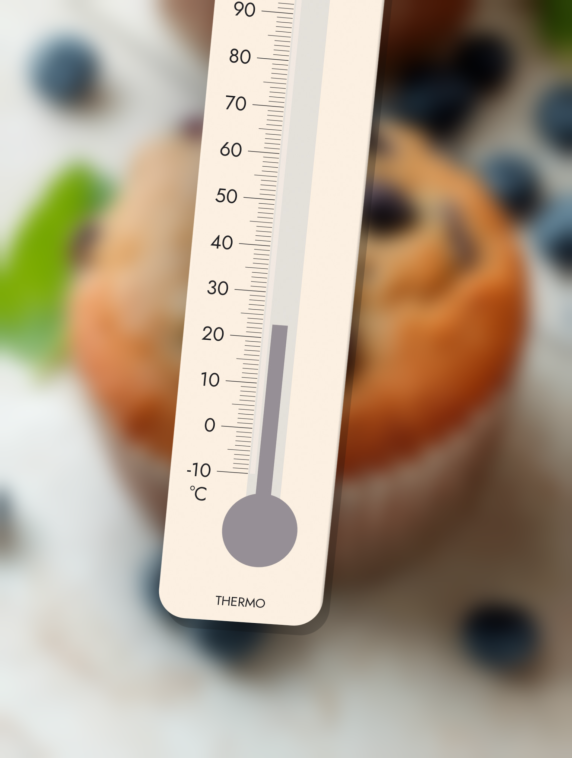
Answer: 23 °C
